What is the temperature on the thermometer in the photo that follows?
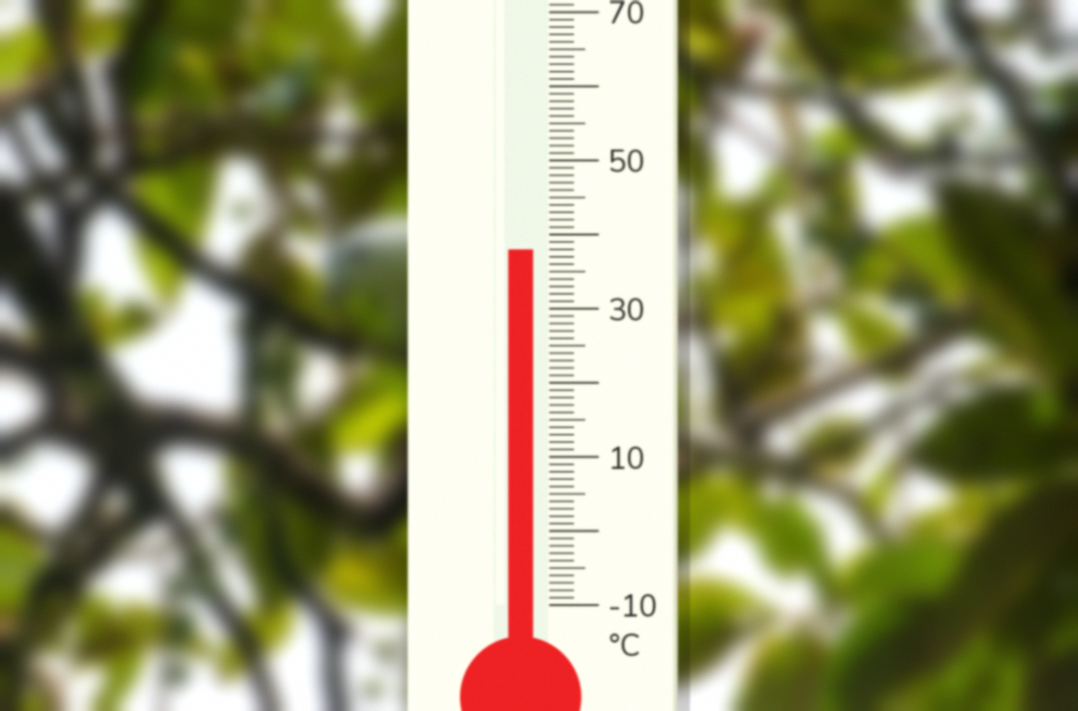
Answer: 38 °C
